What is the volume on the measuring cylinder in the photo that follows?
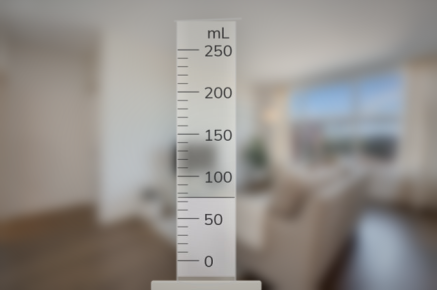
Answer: 75 mL
